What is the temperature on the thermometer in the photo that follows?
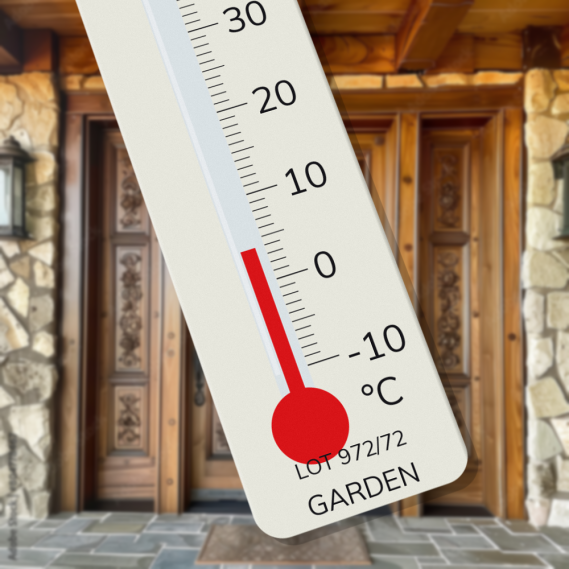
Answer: 4 °C
